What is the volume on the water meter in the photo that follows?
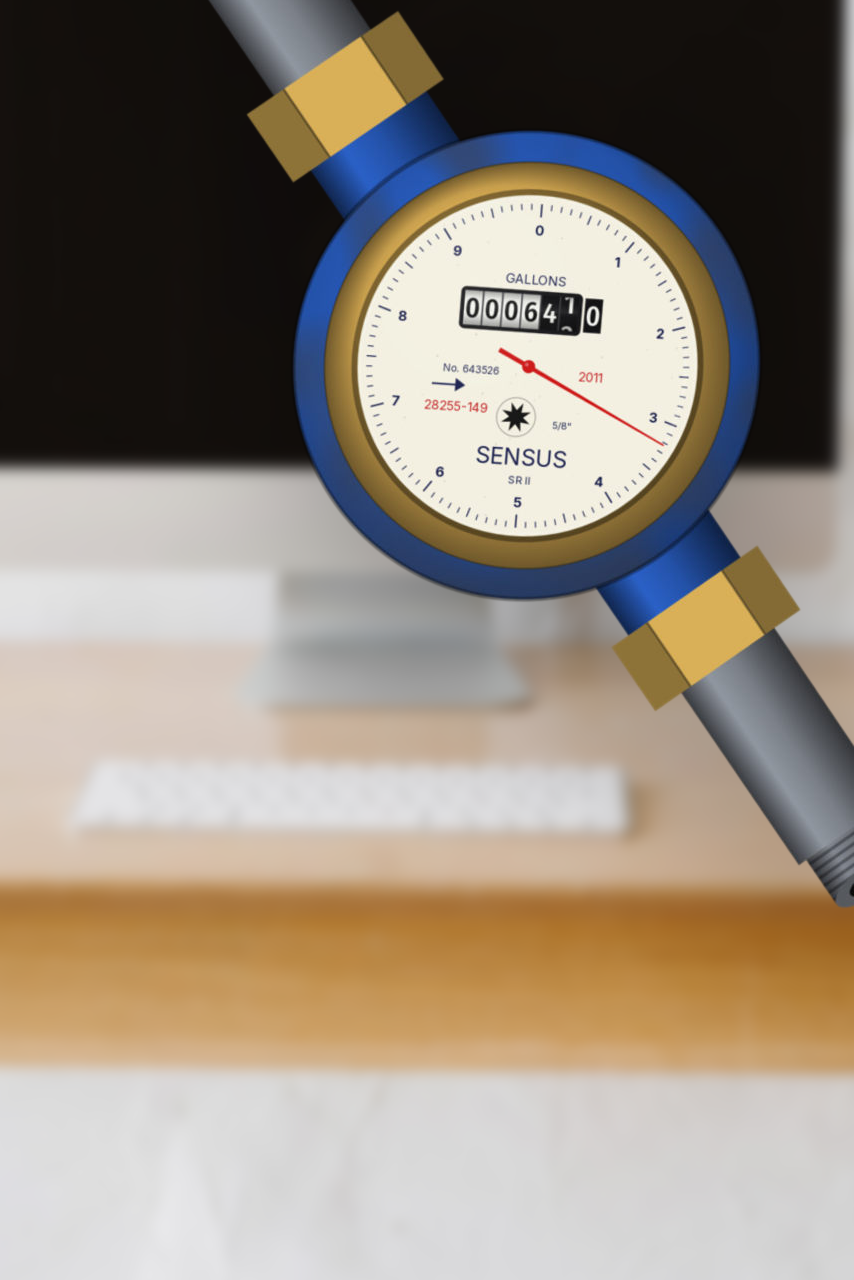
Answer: 6413.2 gal
